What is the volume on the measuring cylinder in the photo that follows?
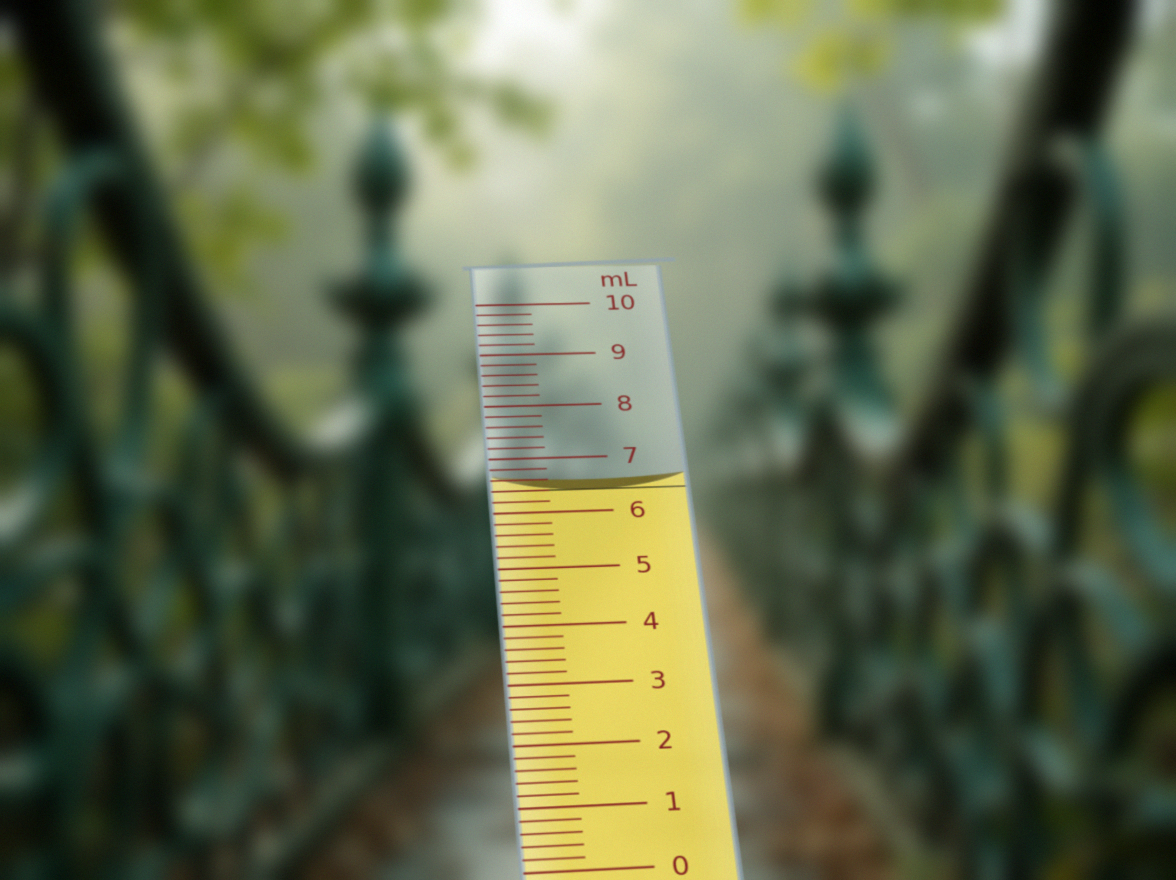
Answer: 6.4 mL
